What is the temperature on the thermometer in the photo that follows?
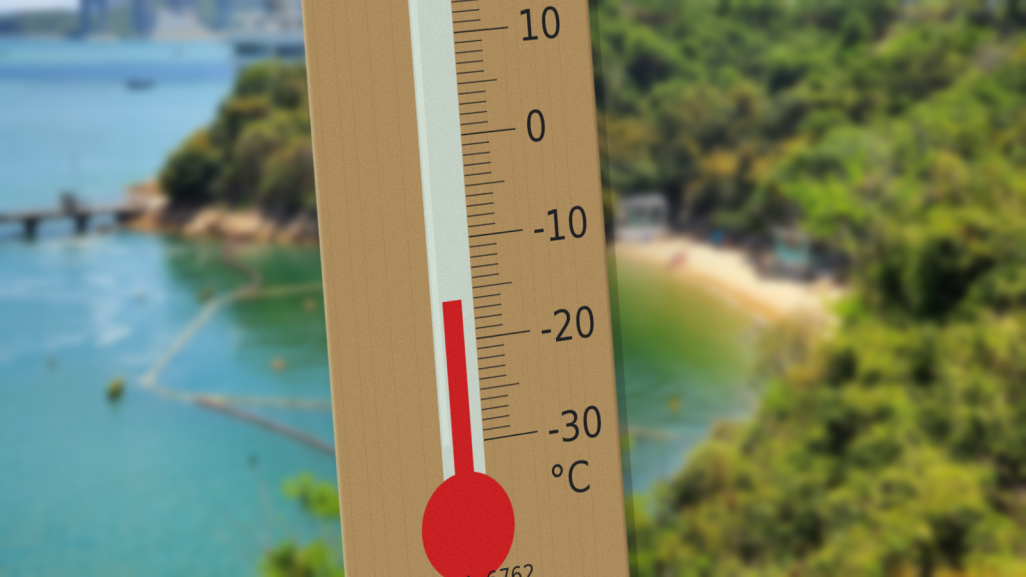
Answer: -16 °C
